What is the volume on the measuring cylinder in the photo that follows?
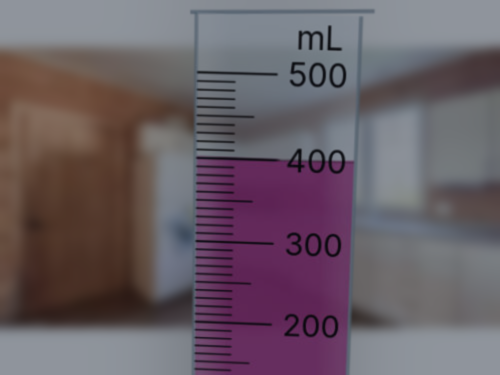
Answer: 400 mL
